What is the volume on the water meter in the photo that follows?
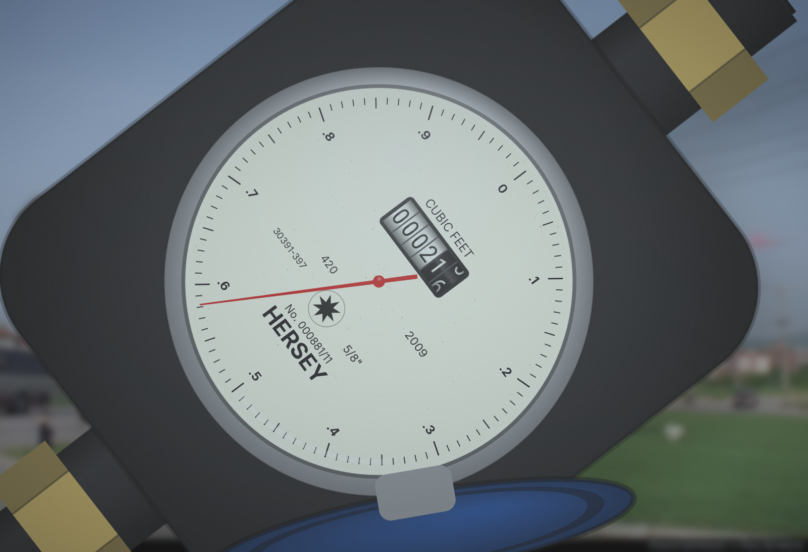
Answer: 215.58 ft³
